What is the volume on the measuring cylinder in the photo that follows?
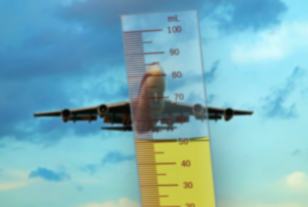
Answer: 50 mL
